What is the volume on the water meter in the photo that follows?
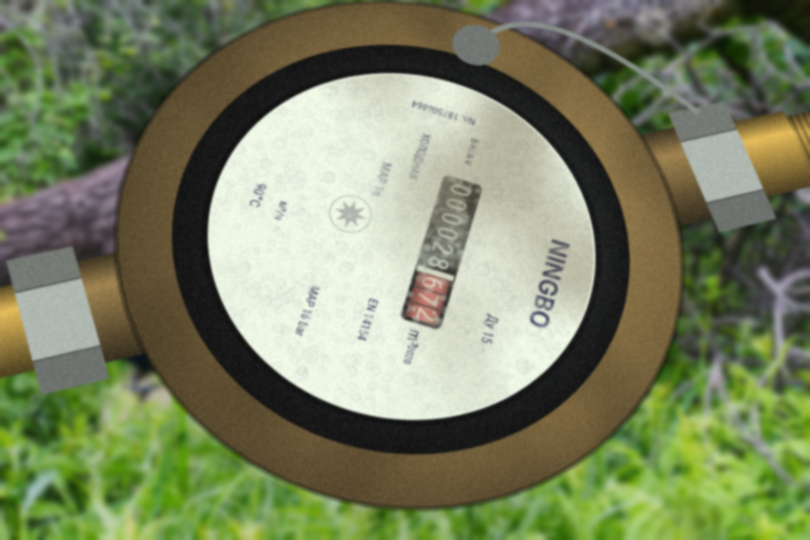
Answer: 28.672 m³
